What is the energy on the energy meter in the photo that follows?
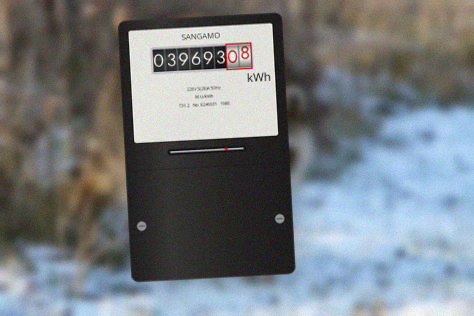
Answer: 39693.08 kWh
